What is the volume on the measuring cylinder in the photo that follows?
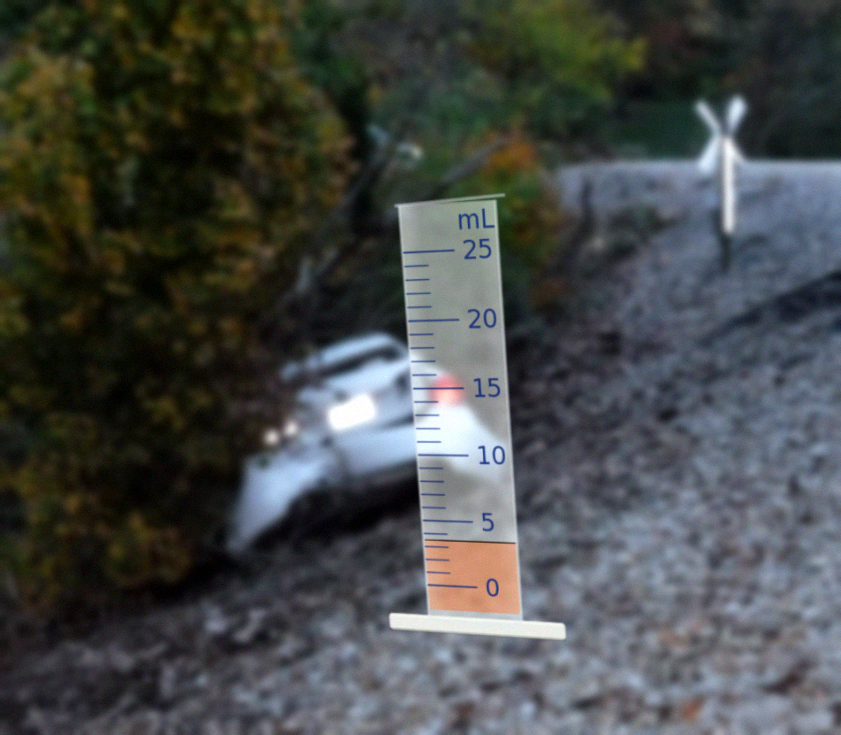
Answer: 3.5 mL
